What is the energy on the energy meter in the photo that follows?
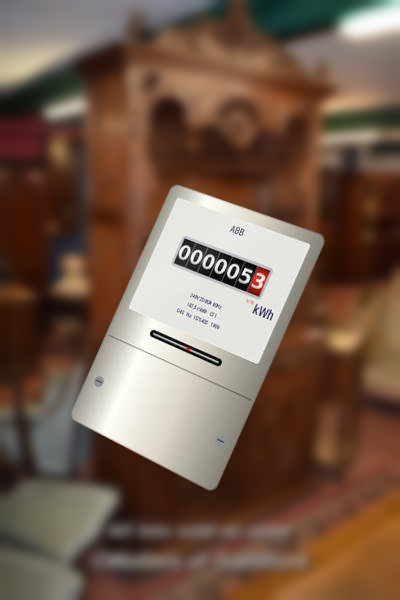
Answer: 5.3 kWh
